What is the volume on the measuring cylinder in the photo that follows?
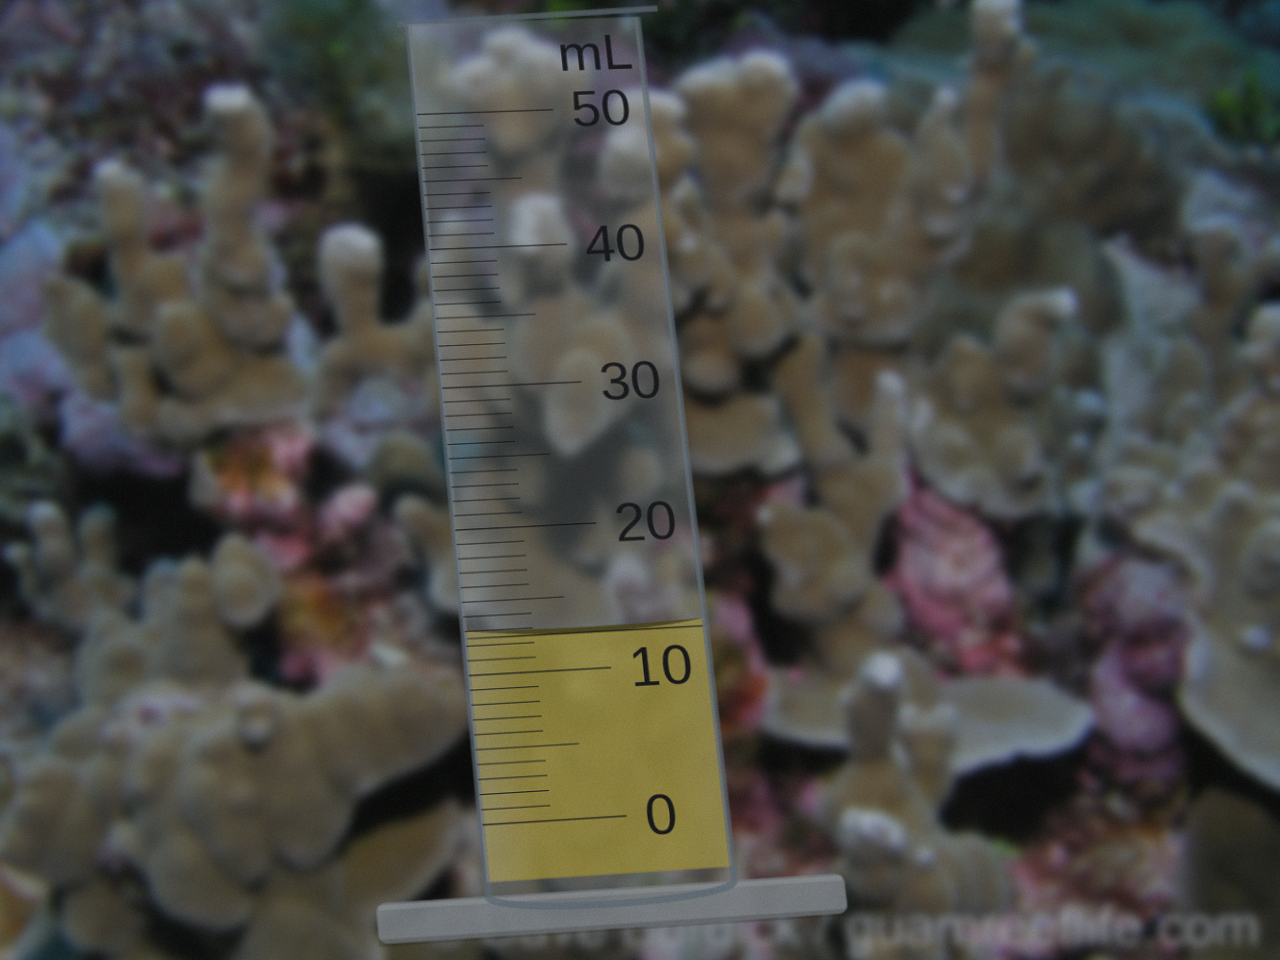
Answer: 12.5 mL
